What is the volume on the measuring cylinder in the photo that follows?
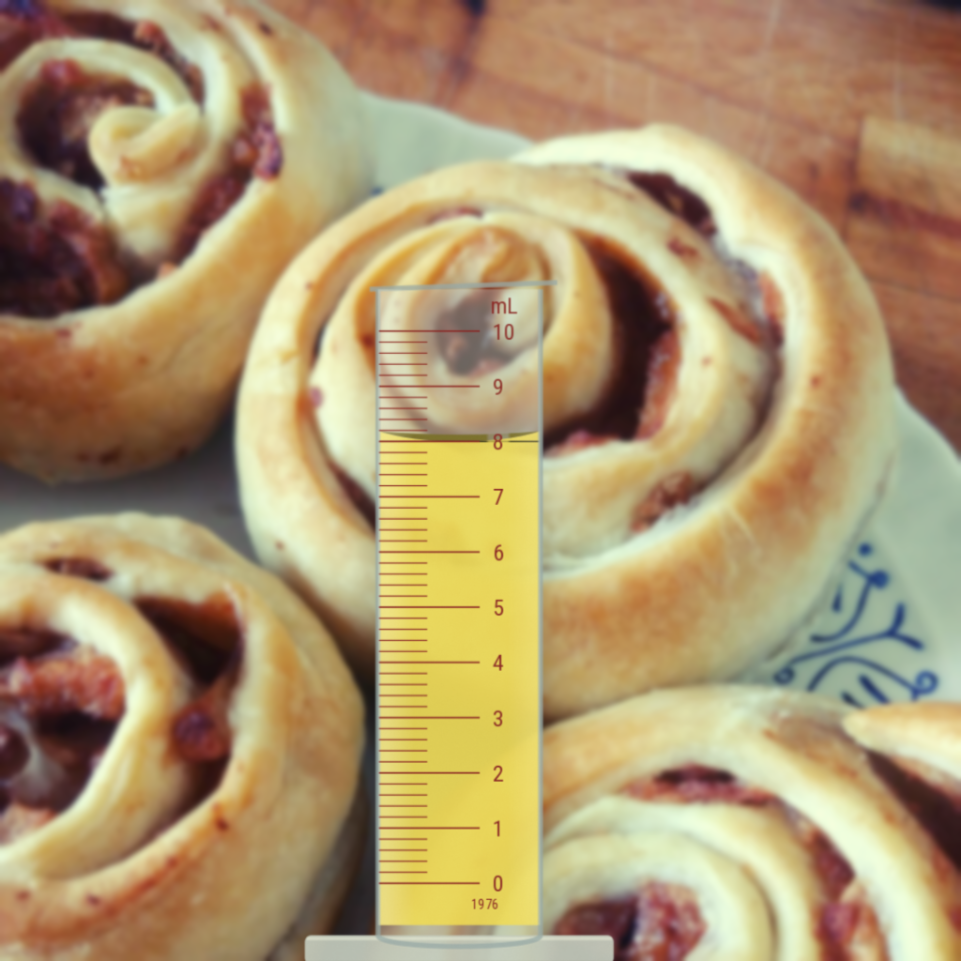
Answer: 8 mL
